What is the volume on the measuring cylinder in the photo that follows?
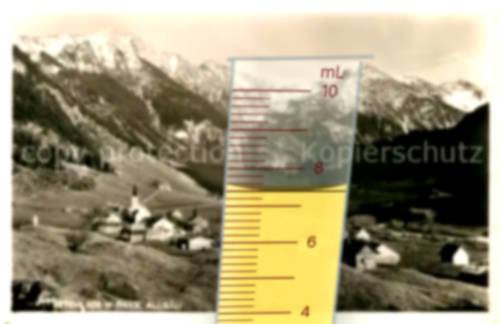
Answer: 7.4 mL
